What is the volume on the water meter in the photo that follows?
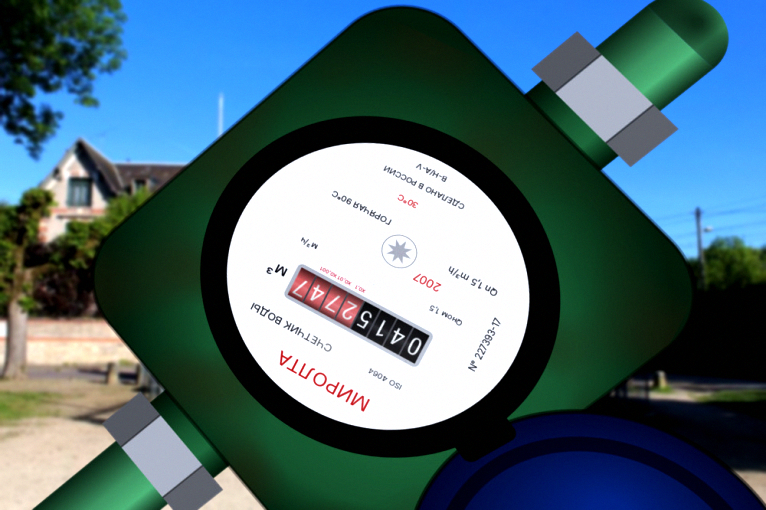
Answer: 415.2747 m³
